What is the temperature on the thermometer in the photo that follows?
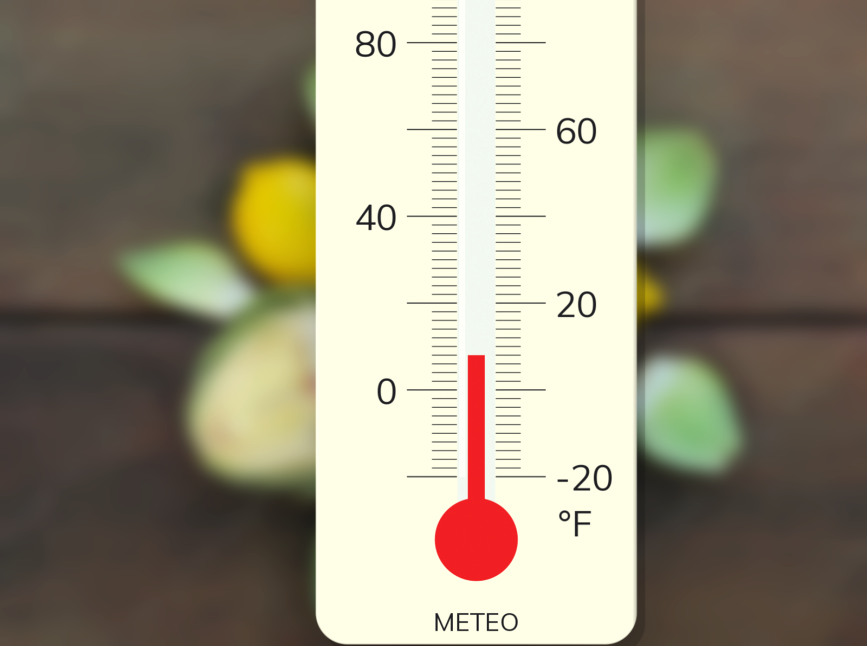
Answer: 8 °F
